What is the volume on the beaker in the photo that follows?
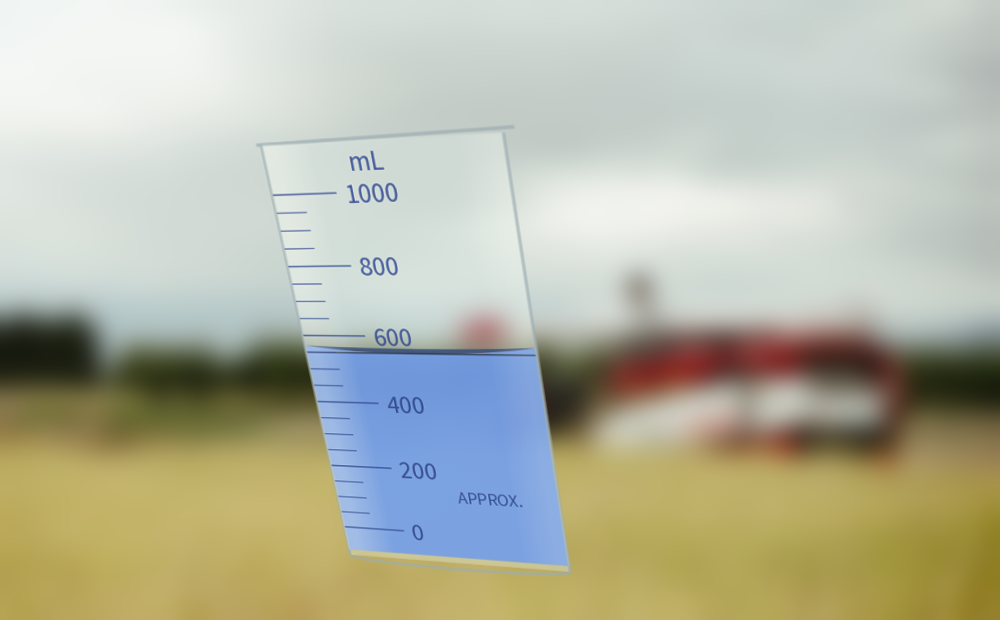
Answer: 550 mL
